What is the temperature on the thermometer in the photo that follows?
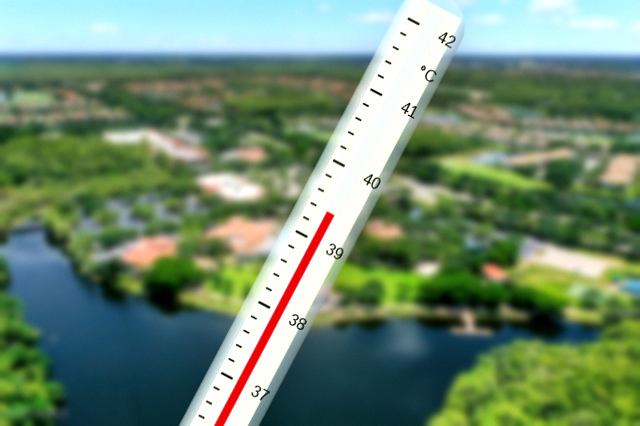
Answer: 39.4 °C
